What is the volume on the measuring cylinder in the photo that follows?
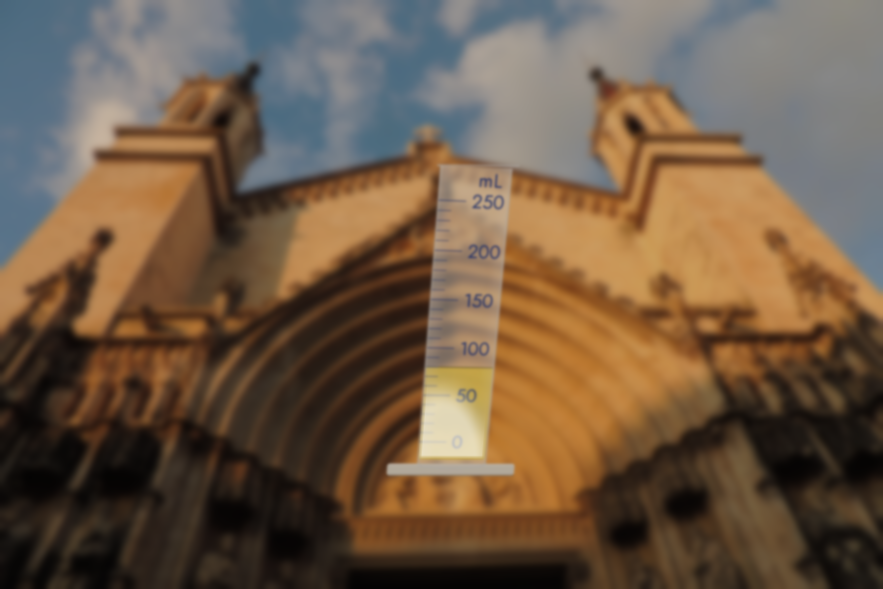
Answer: 80 mL
